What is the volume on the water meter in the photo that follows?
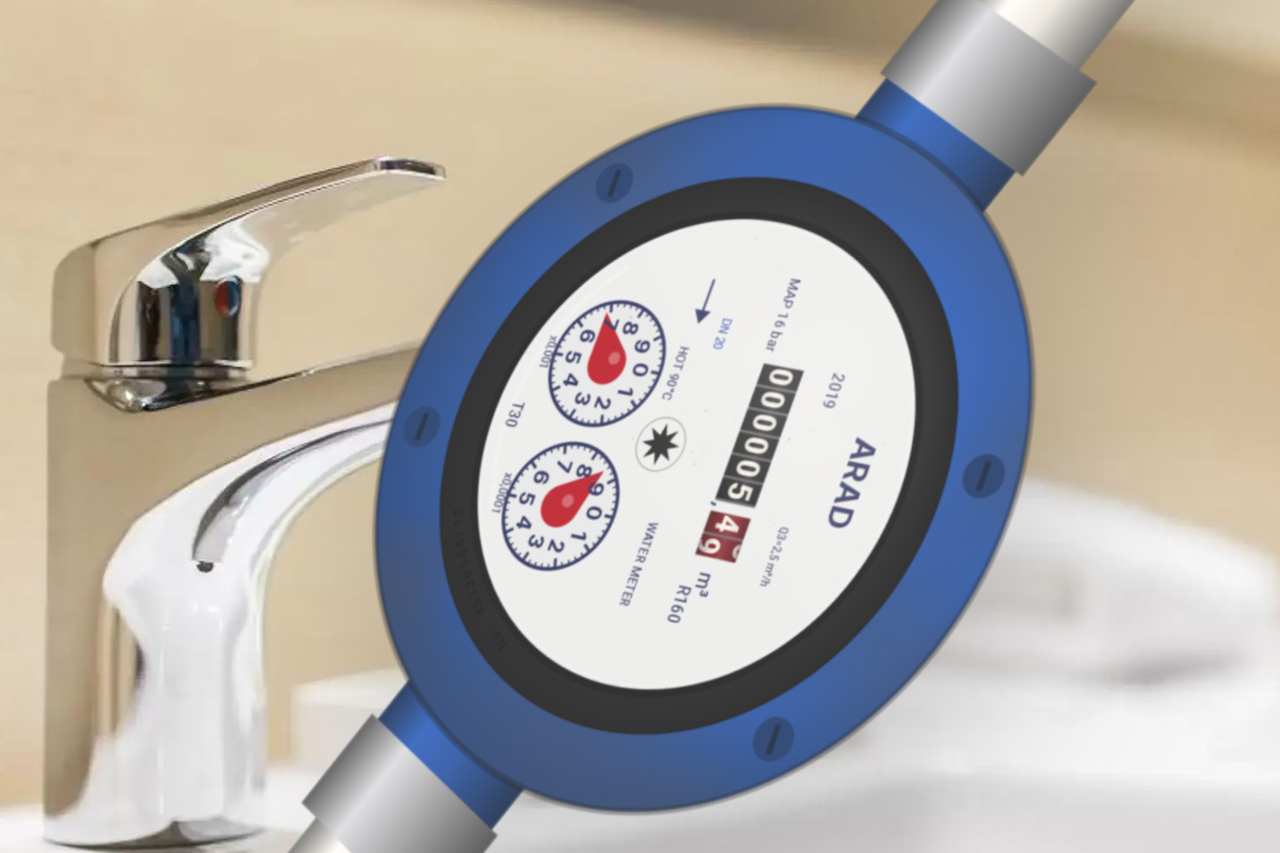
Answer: 5.4868 m³
